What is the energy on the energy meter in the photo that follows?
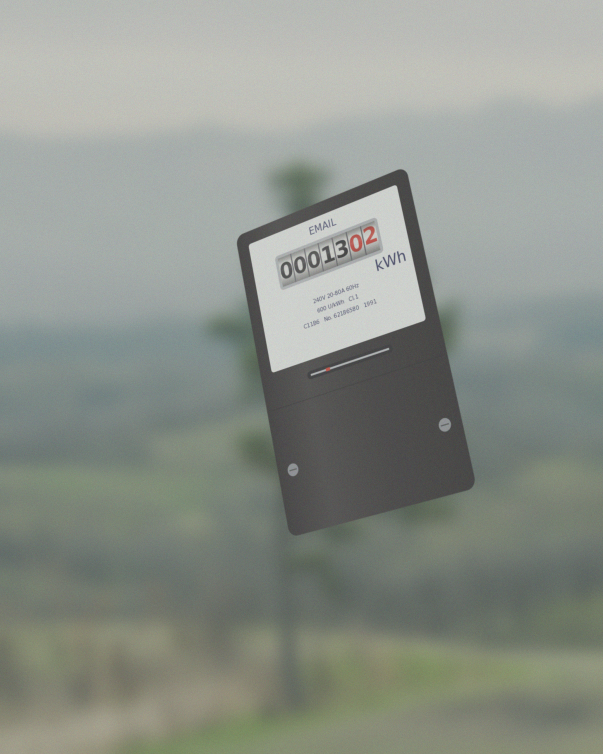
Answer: 13.02 kWh
